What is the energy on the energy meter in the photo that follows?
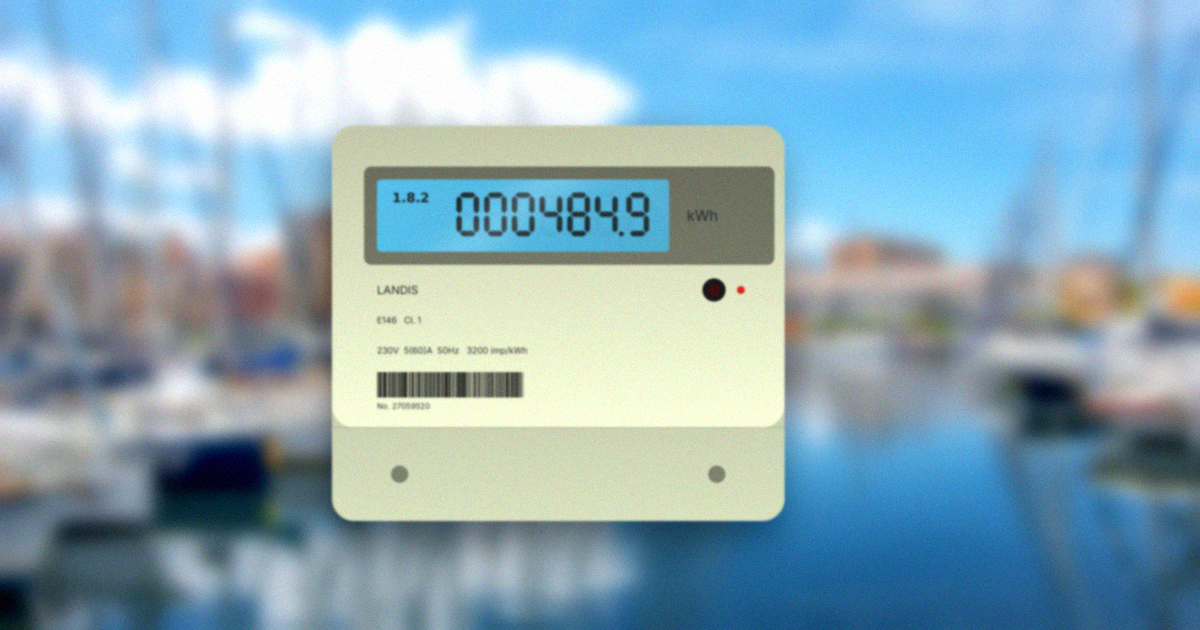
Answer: 484.9 kWh
